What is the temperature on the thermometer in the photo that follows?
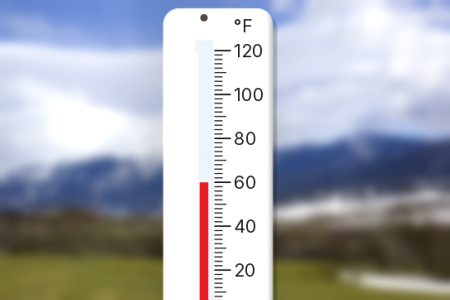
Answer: 60 °F
